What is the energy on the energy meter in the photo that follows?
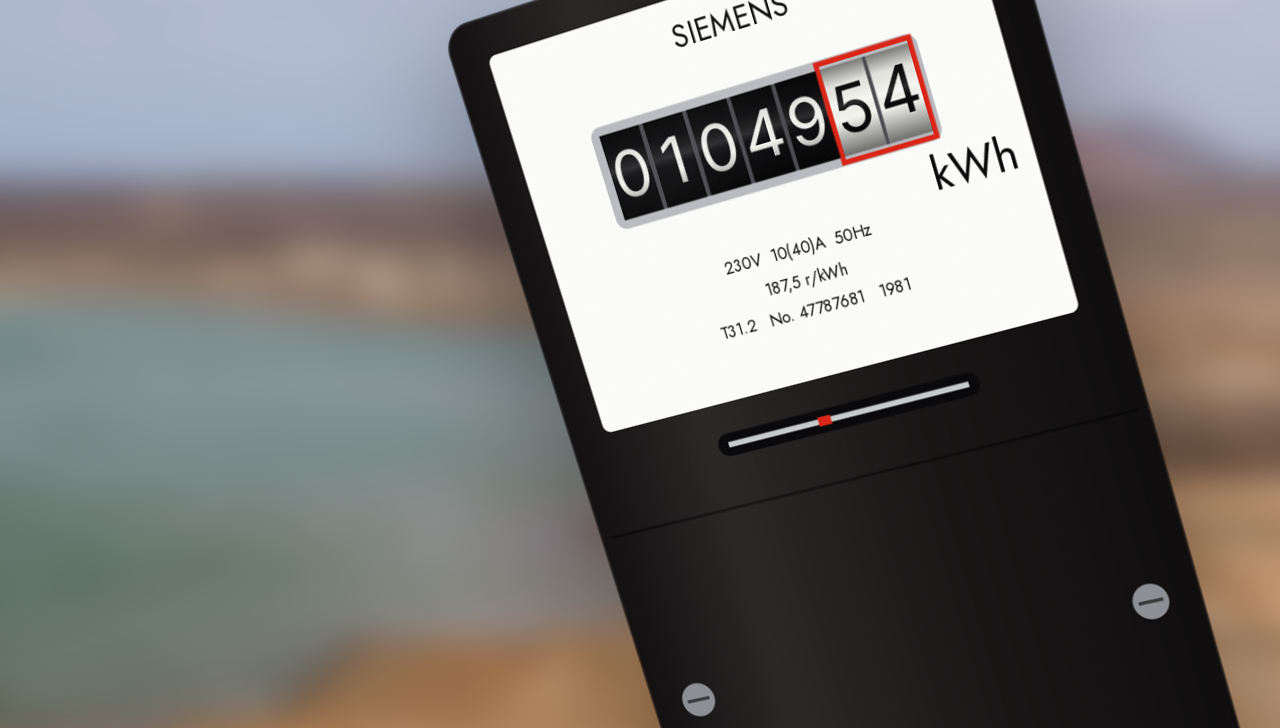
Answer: 1049.54 kWh
